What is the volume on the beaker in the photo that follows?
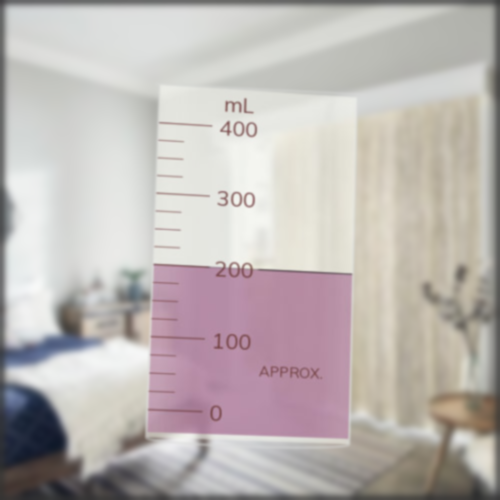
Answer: 200 mL
